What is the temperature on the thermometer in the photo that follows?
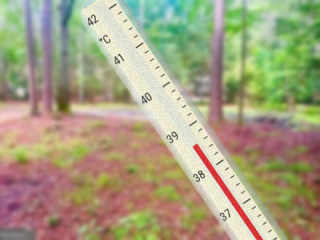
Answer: 38.6 °C
